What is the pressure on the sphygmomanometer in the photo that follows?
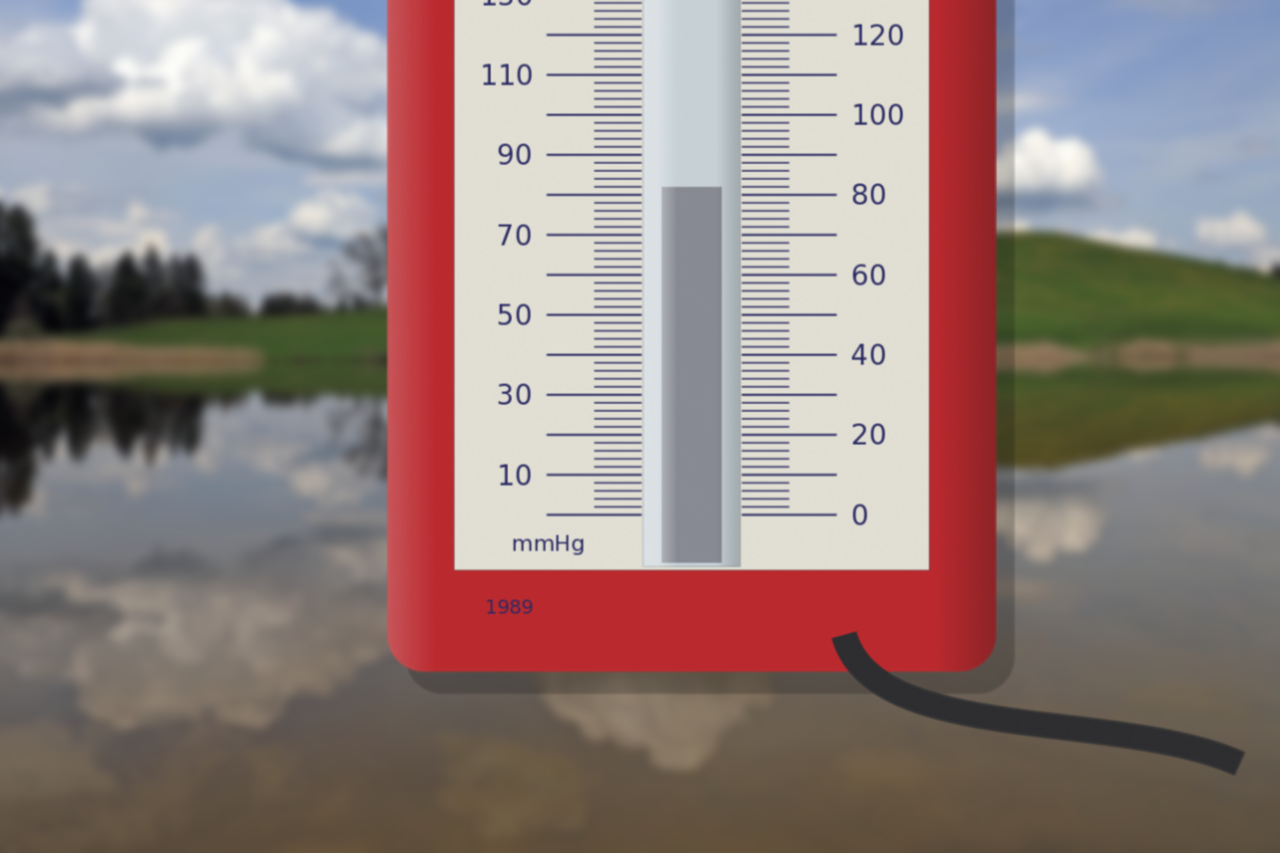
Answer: 82 mmHg
